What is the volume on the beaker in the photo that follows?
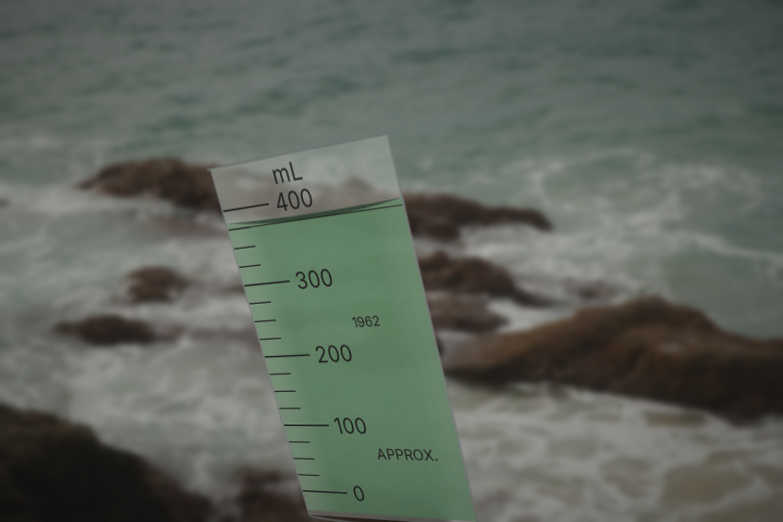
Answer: 375 mL
